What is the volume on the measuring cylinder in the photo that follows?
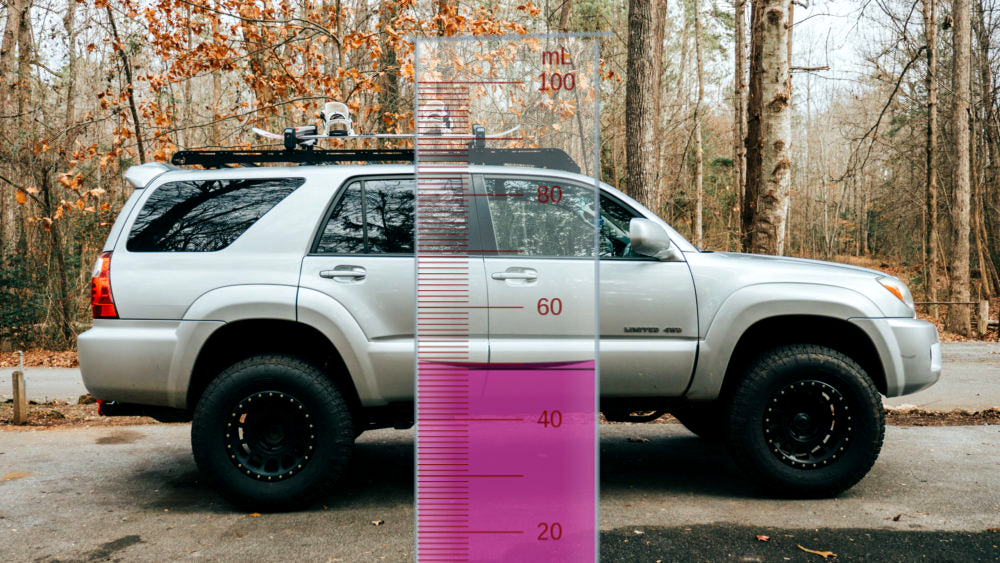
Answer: 49 mL
